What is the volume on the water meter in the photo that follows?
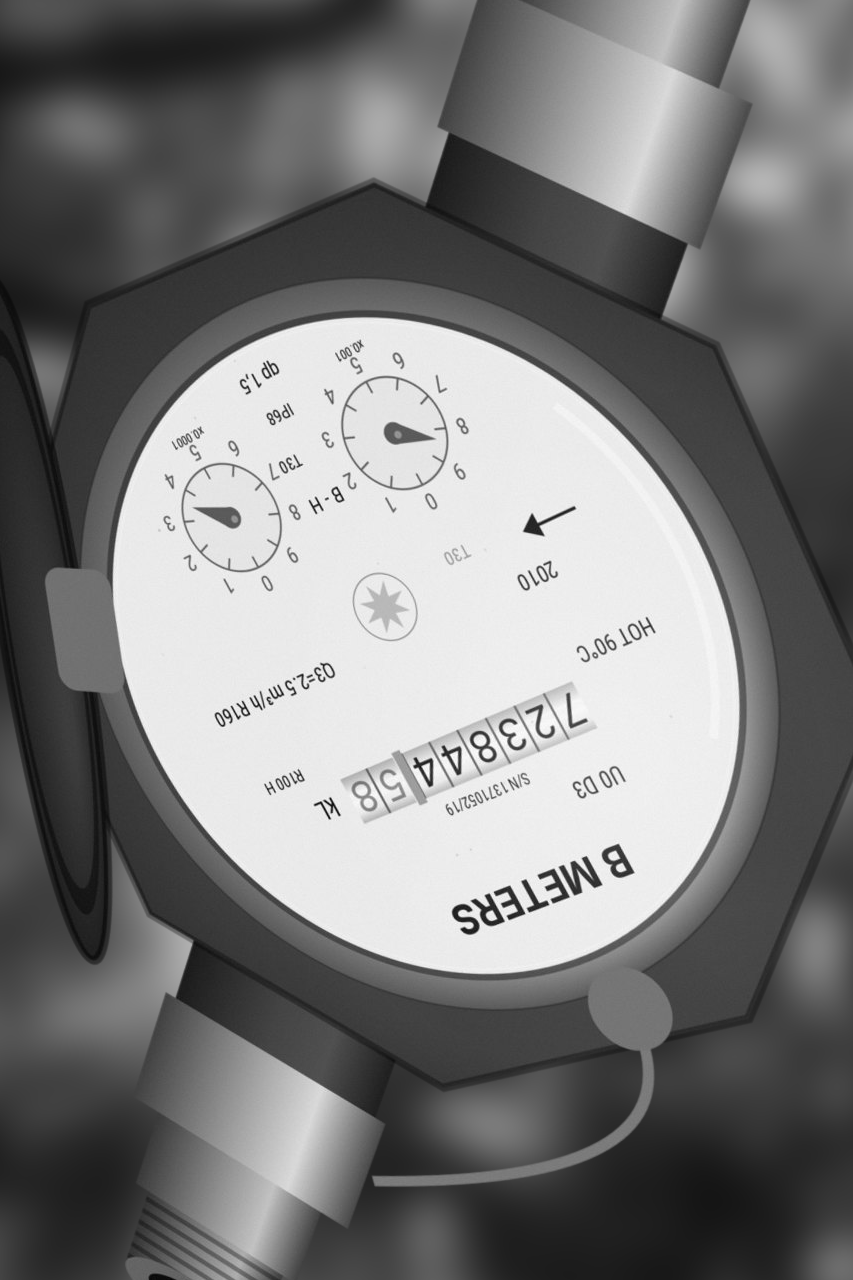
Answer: 723844.5883 kL
